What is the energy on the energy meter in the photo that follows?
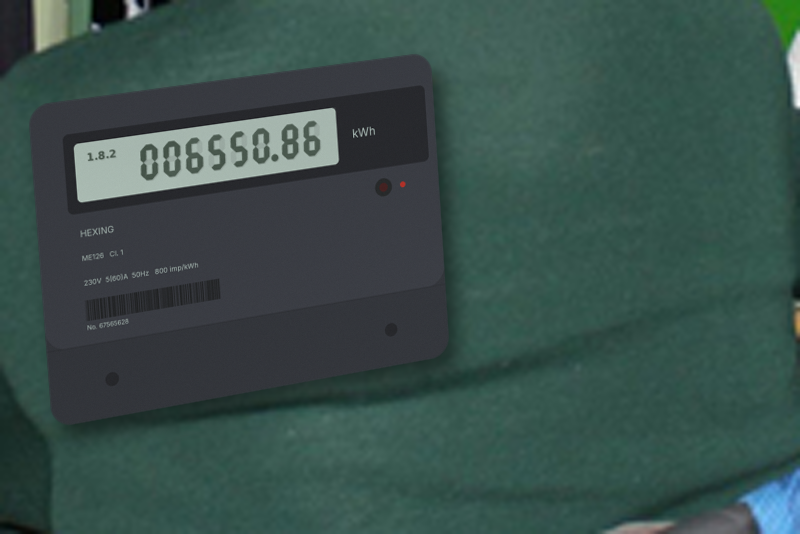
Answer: 6550.86 kWh
